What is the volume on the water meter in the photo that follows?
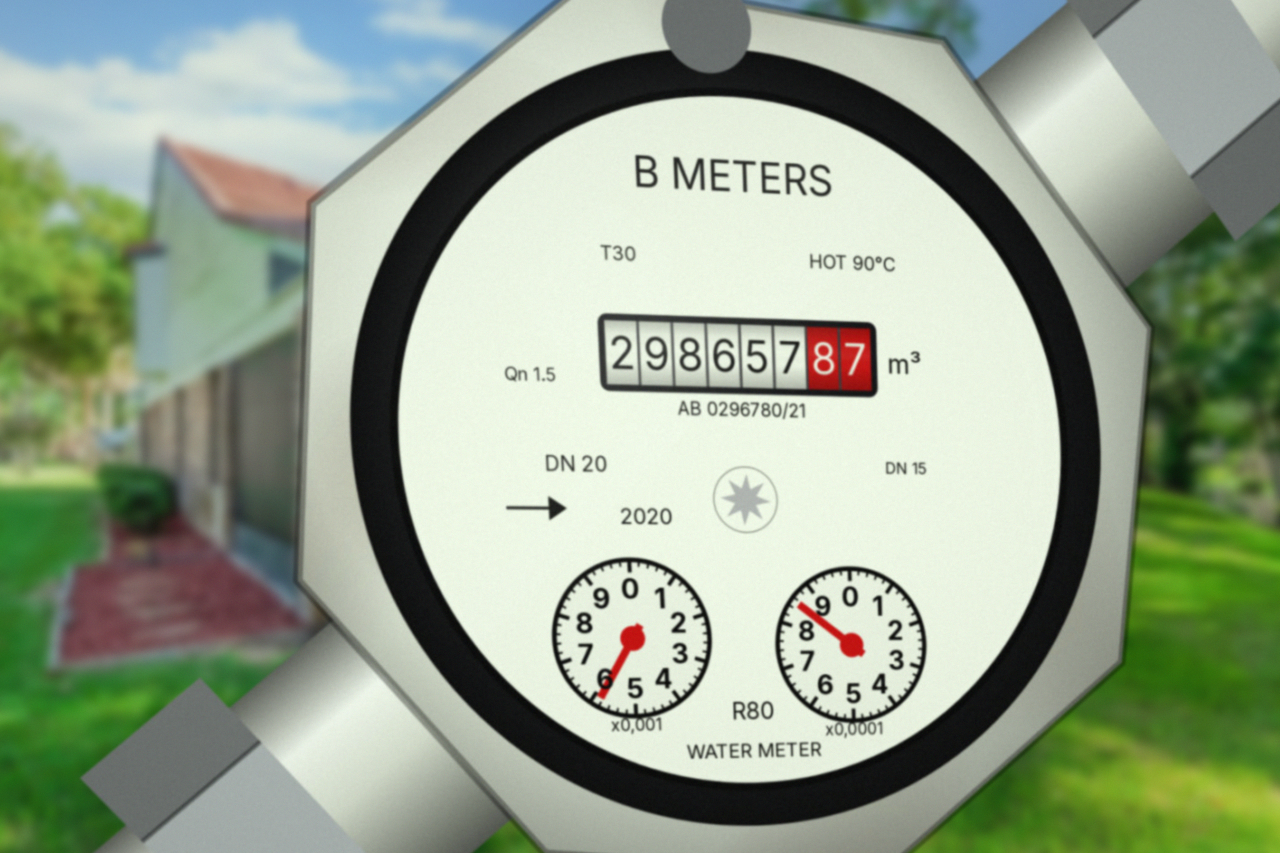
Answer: 298657.8758 m³
